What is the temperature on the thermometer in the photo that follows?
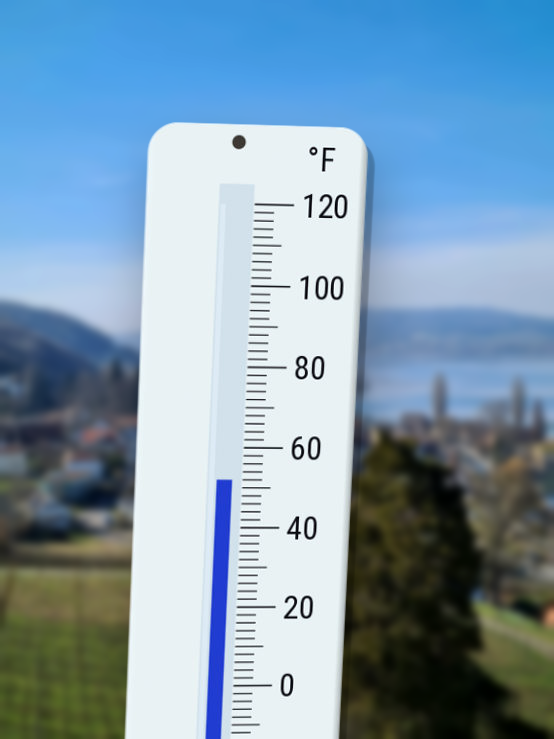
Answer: 52 °F
